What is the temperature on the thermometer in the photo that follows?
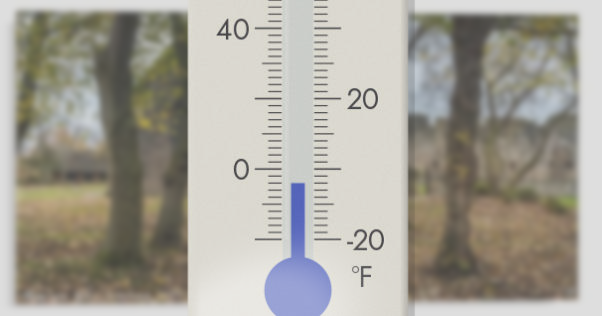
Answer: -4 °F
